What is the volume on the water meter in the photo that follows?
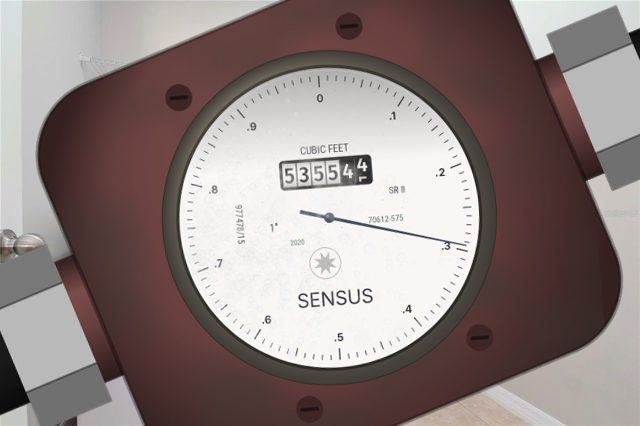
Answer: 535544.29 ft³
